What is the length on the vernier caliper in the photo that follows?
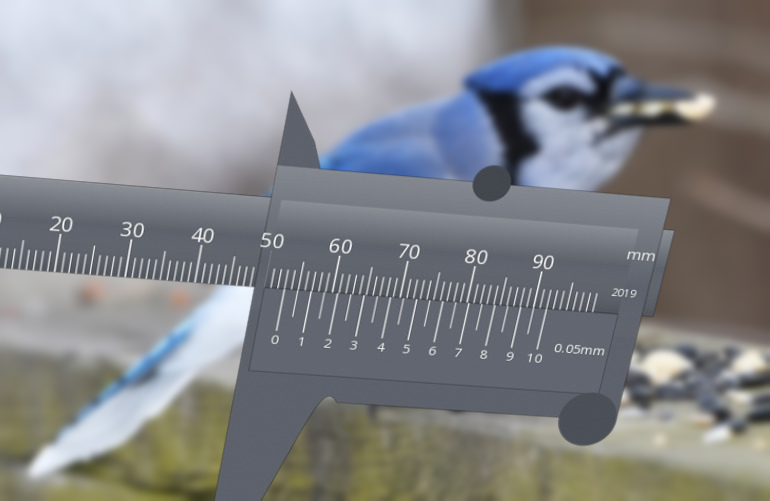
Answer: 53.0 mm
